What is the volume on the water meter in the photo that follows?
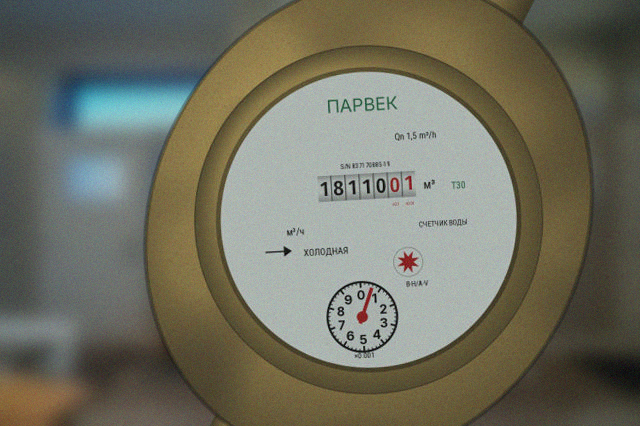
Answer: 18110.010 m³
